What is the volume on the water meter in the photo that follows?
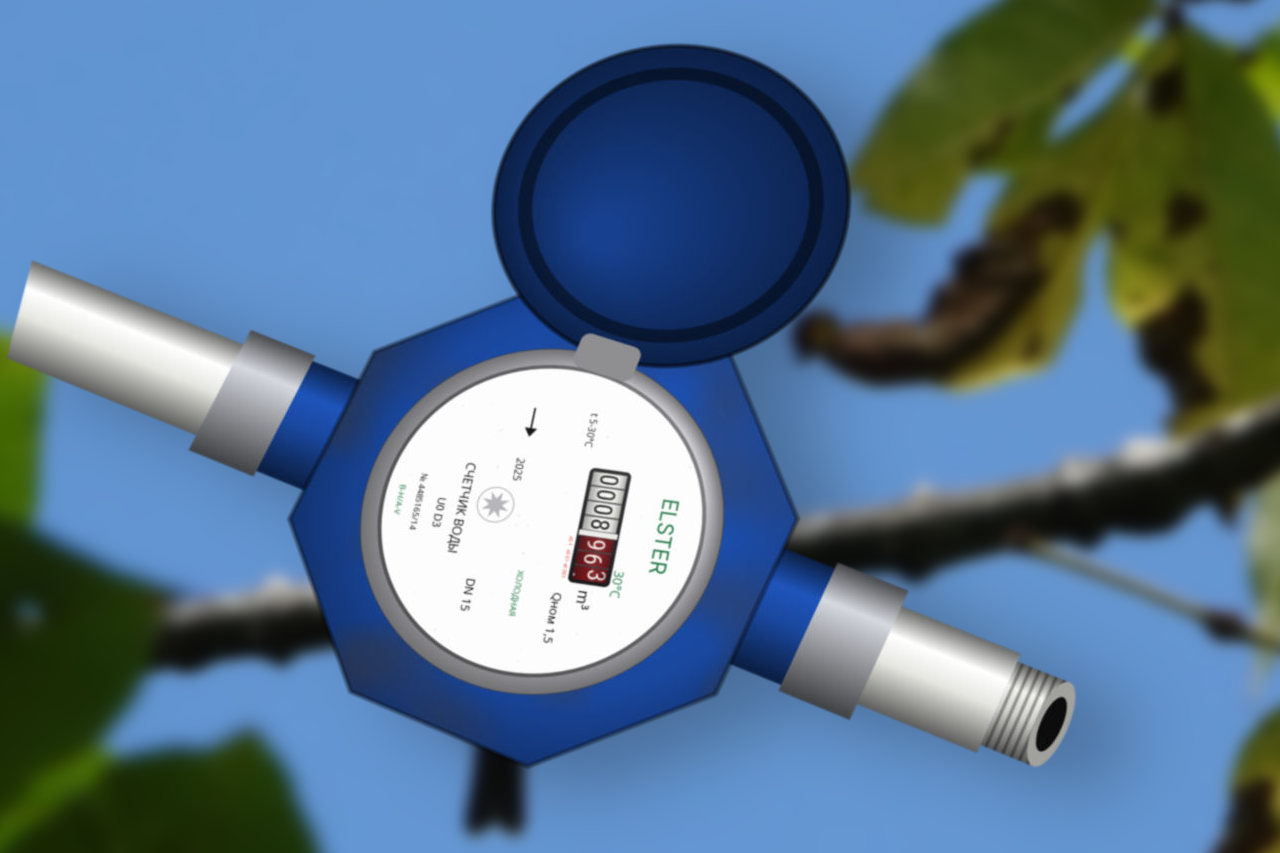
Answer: 8.963 m³
